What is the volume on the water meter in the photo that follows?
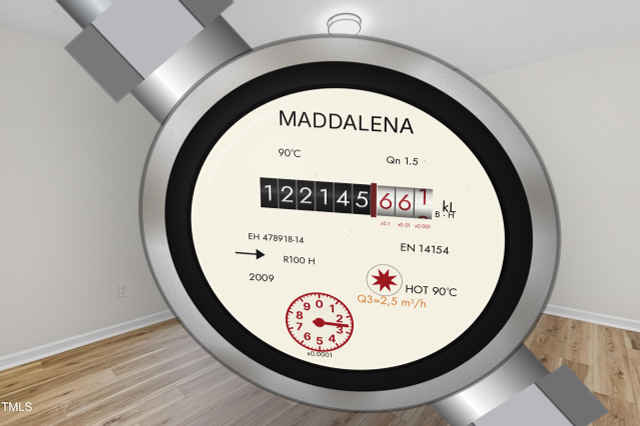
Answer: 122145.6612 kL
